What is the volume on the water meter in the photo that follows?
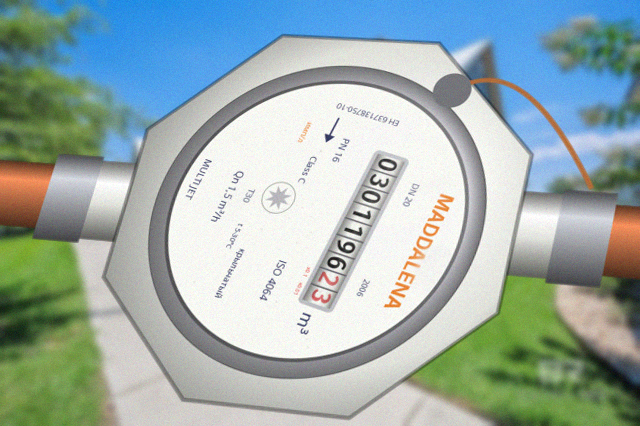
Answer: 301196.23 m³
